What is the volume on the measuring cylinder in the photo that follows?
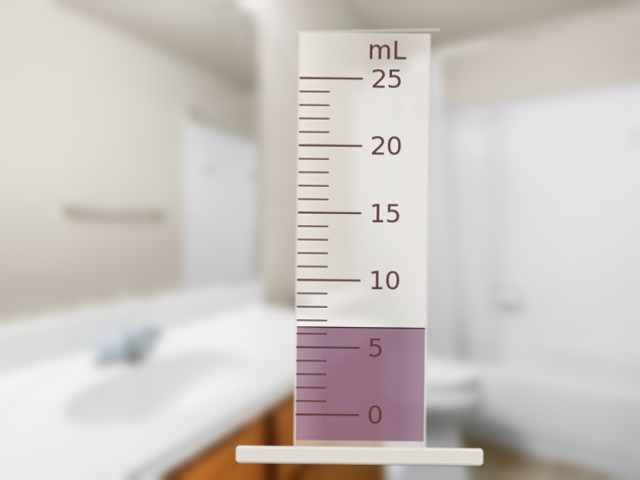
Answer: 6.5 mL
